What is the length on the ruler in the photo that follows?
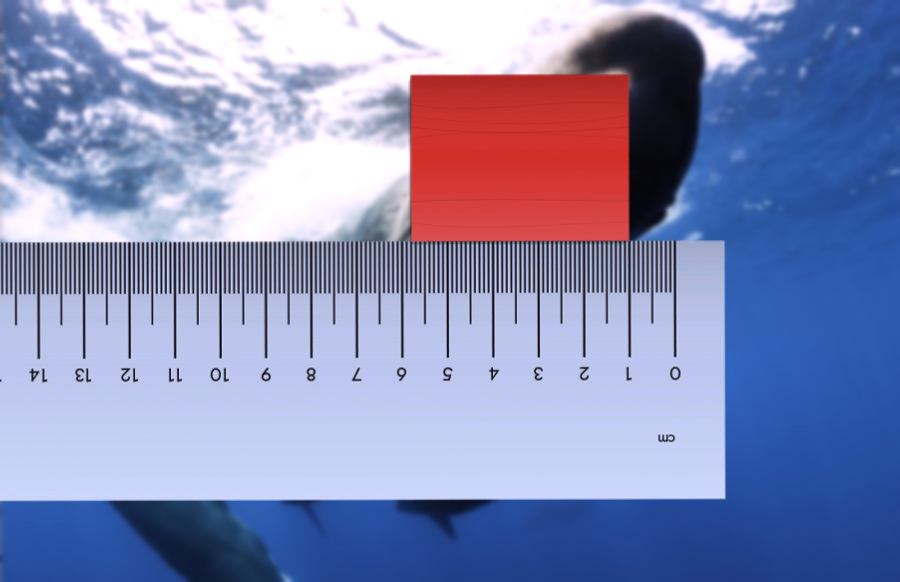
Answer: 4.8 cm
